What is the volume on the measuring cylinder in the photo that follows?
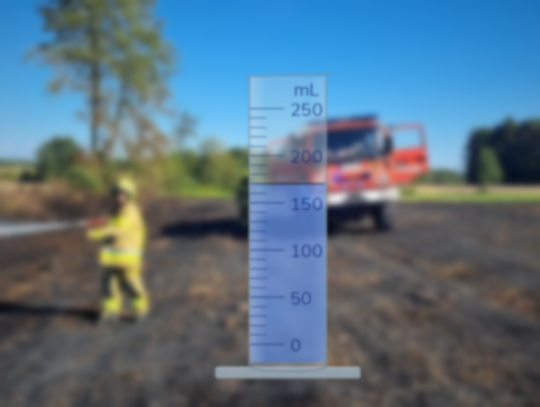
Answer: 170 mL
